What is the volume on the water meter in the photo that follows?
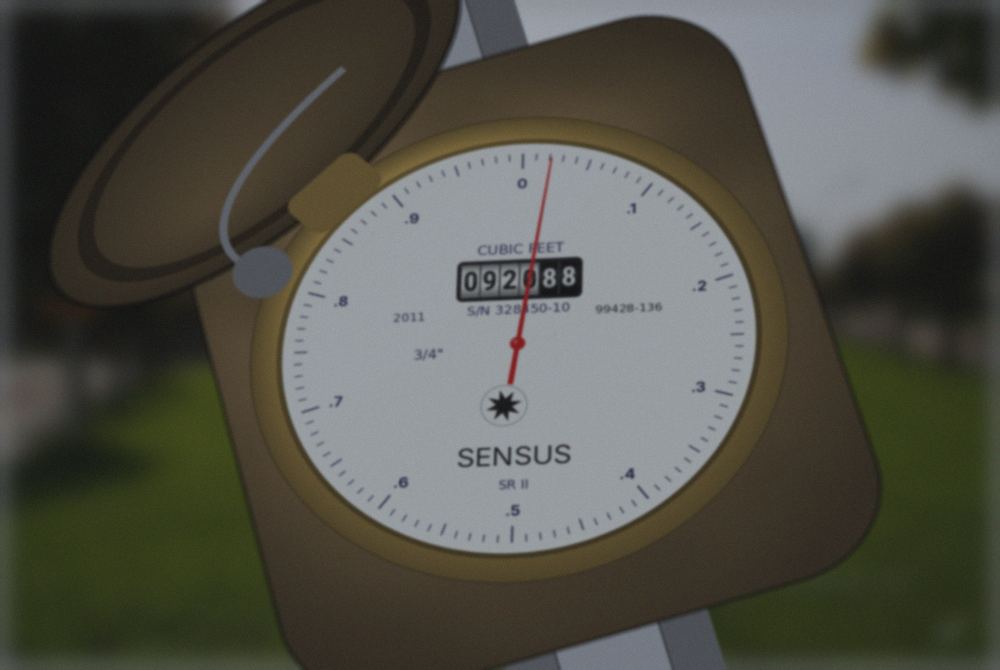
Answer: 92088.02 ft³
